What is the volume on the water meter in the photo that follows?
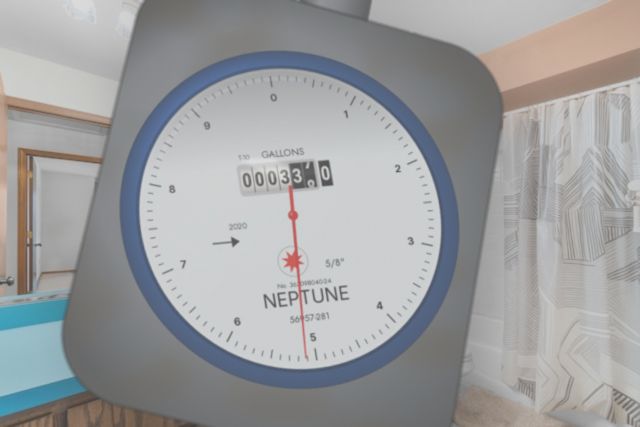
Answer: 3375.1 gal
